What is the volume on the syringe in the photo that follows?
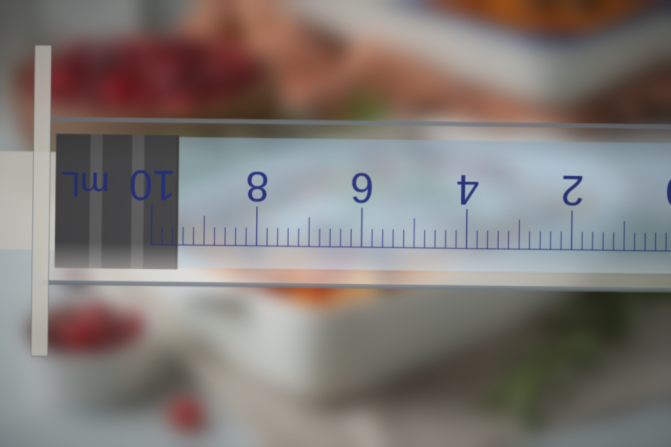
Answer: 9.5 mL
